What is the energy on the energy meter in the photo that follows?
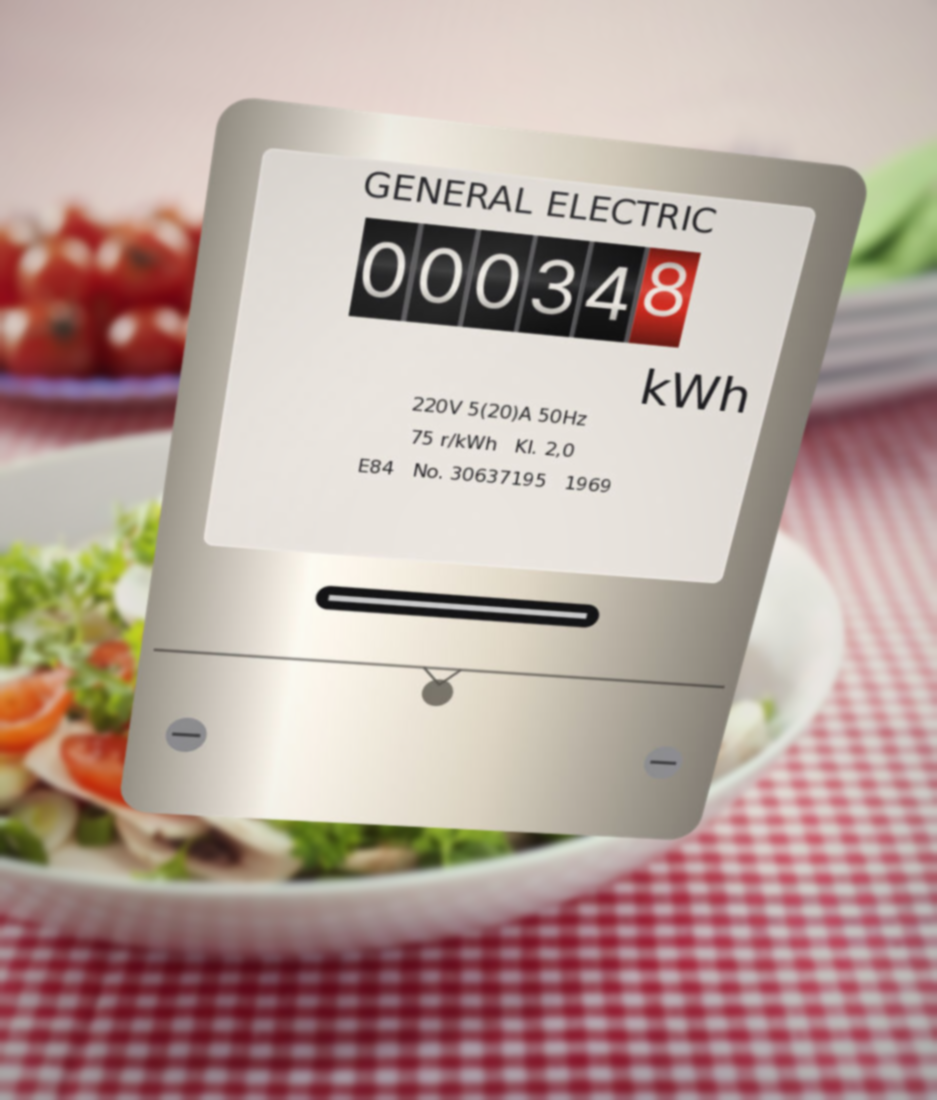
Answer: 34.8 kWh
